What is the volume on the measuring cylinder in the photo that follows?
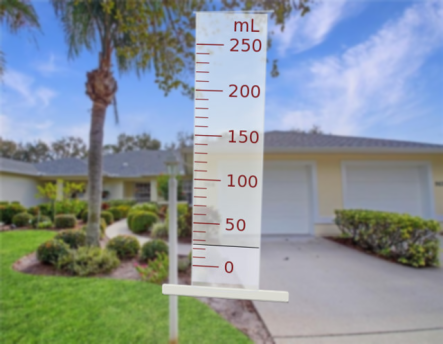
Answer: 25 mL
